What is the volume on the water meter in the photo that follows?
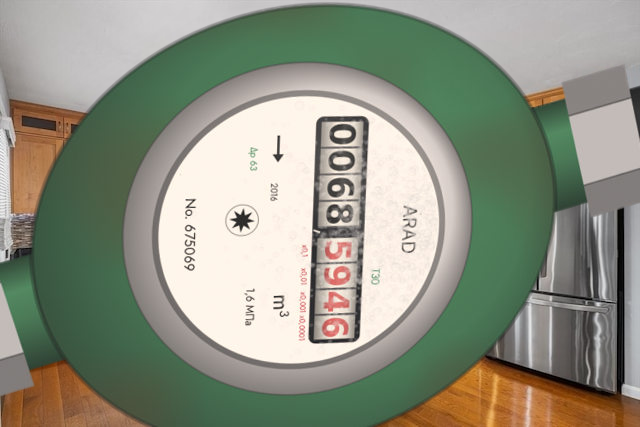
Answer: 68.5946 m³
